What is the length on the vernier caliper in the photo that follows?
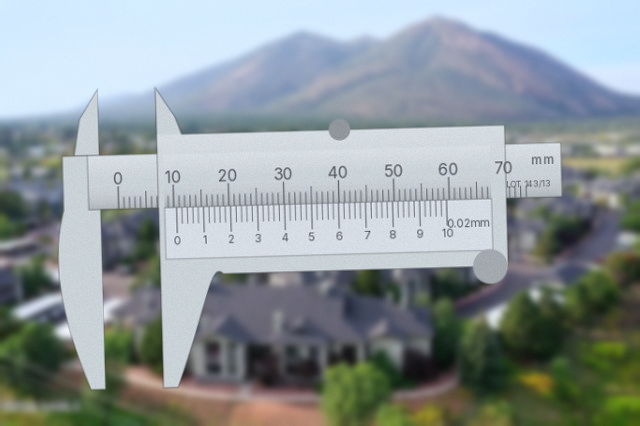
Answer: 10.5 mm
